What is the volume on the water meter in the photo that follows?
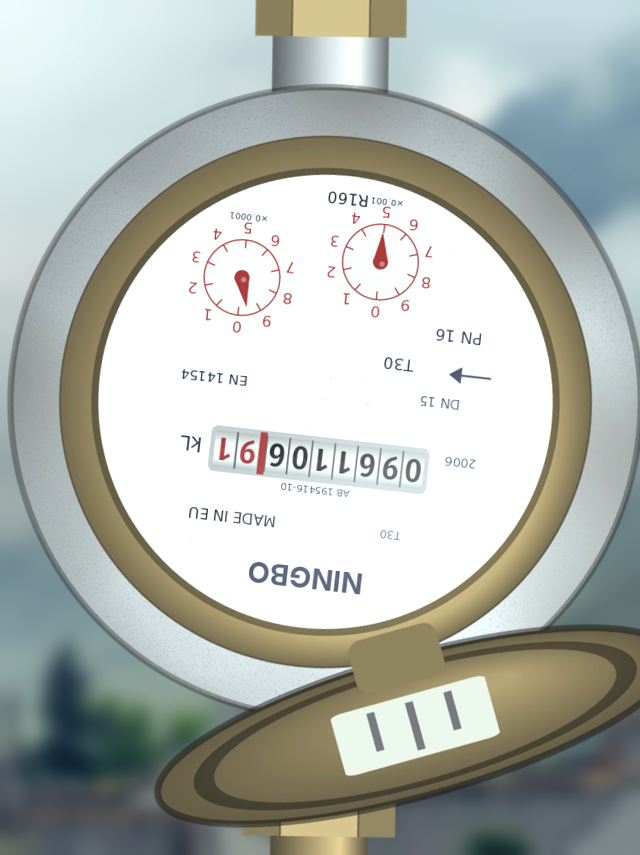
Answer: 961106.9149 kL
